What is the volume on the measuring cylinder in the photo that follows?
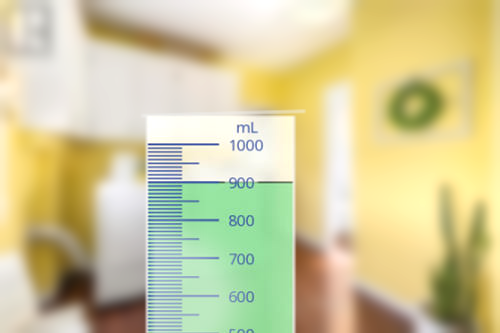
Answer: 900 mL
